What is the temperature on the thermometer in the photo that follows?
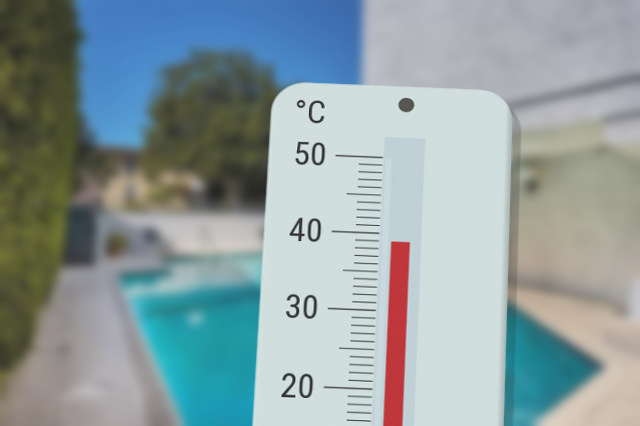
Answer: 39 °C
